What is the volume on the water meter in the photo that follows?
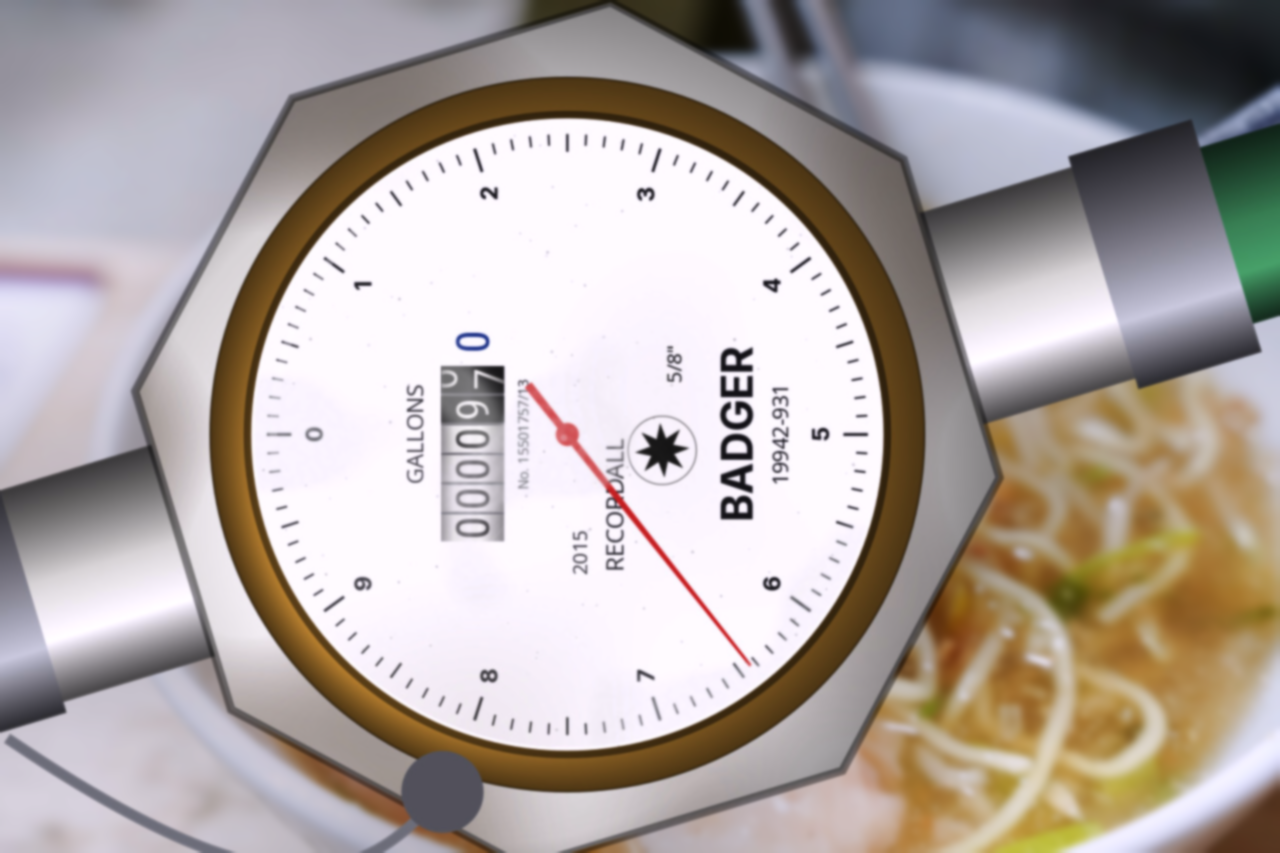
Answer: 966.4 gal
